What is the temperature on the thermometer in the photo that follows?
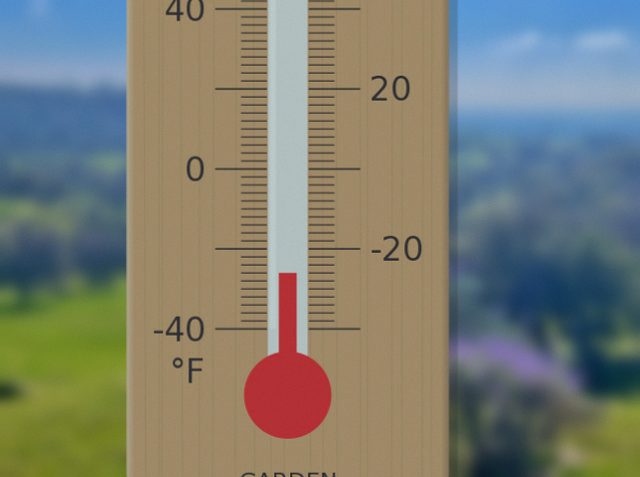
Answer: -26 °F
